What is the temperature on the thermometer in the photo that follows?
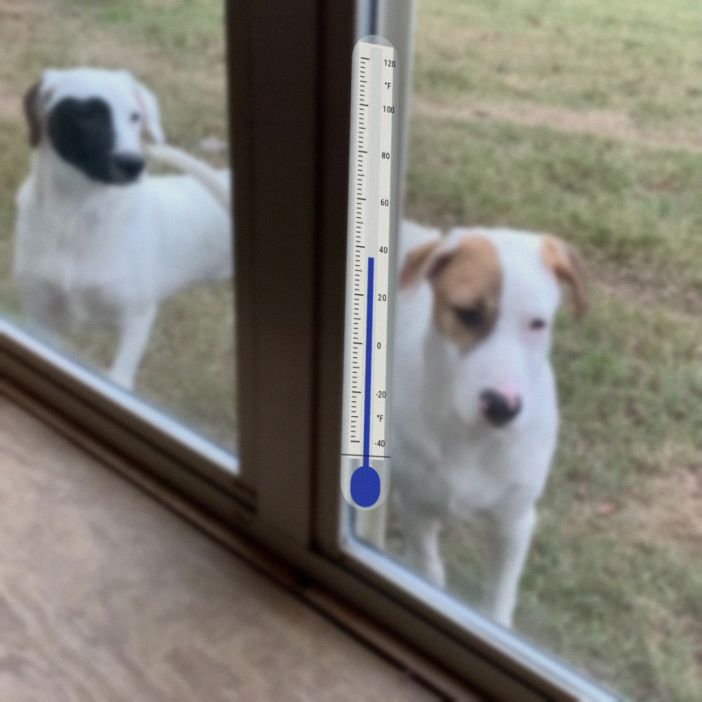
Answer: 36 °F
